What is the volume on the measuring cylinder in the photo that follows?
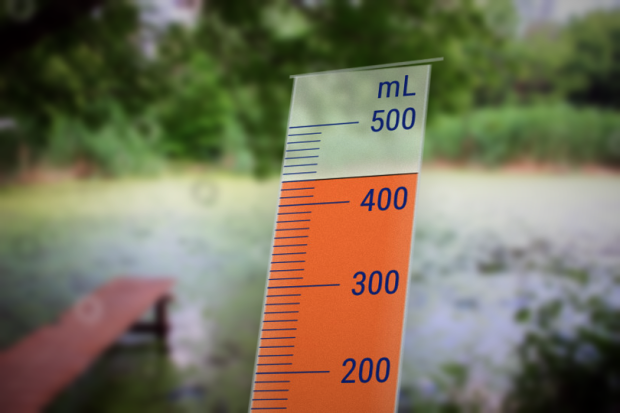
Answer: 430 mL
